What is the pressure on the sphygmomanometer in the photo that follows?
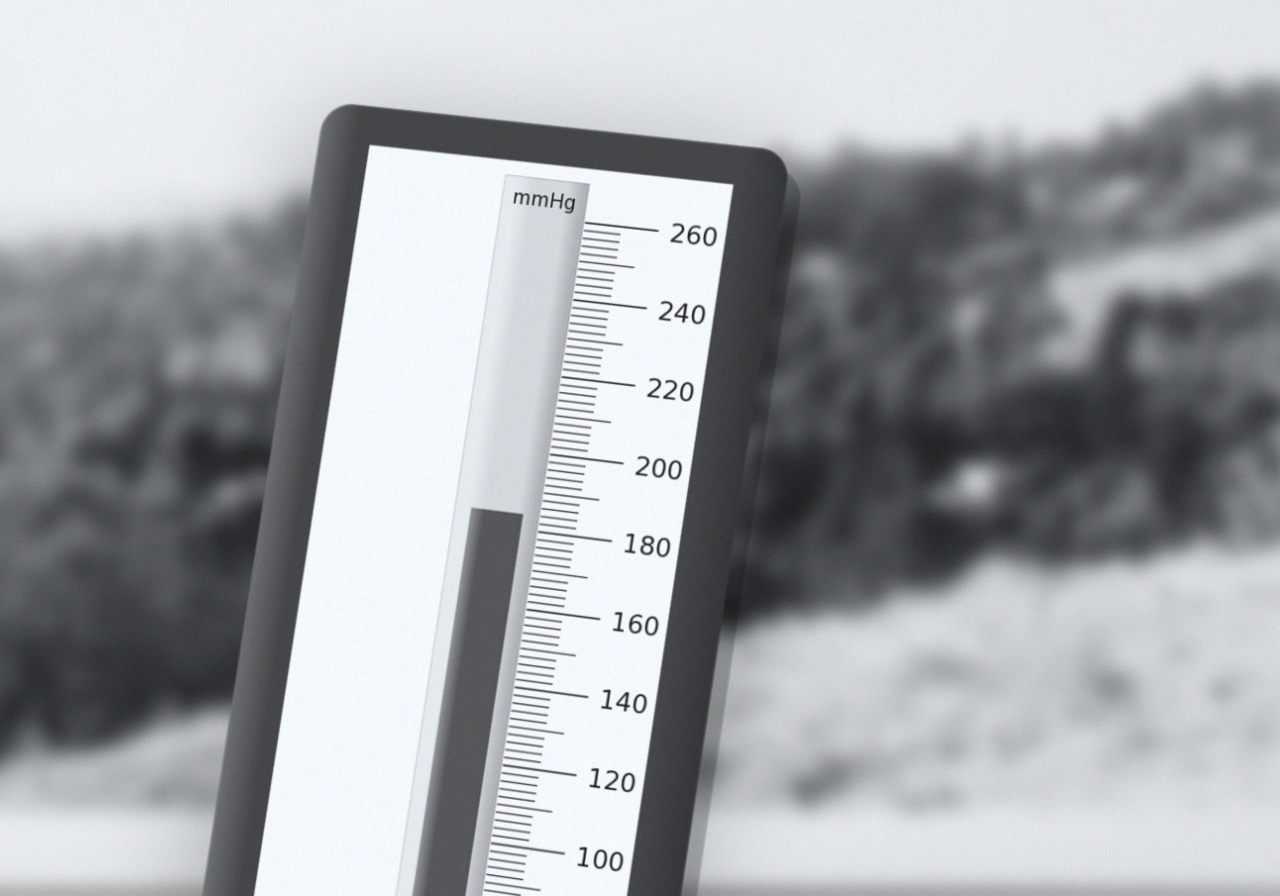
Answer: 184 mmHg
